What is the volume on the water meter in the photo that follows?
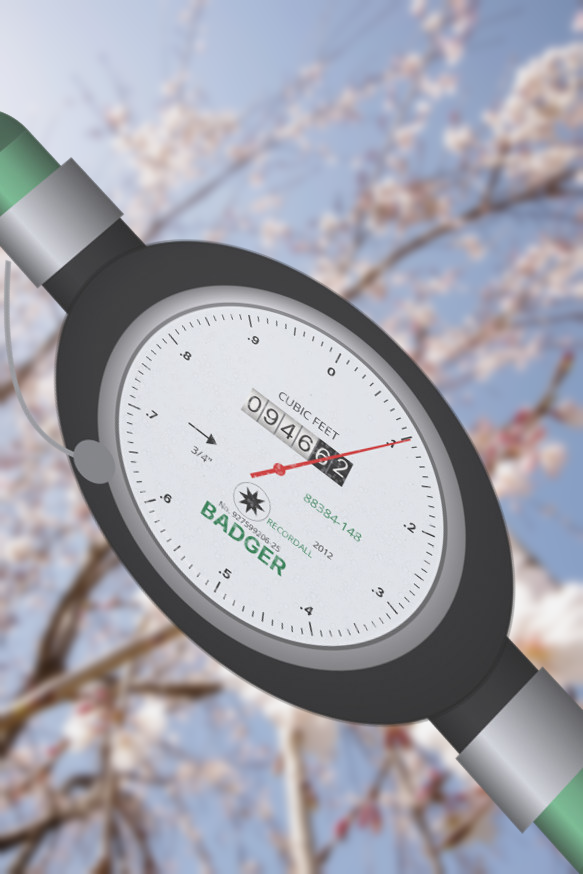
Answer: 94662.10 ft³
